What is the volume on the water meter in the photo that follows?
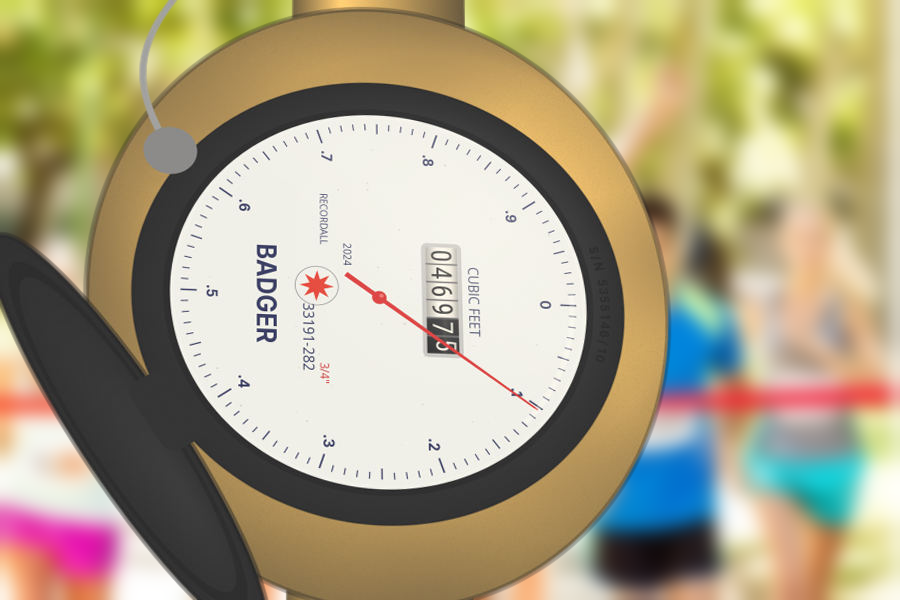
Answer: 46975.10 ft³
